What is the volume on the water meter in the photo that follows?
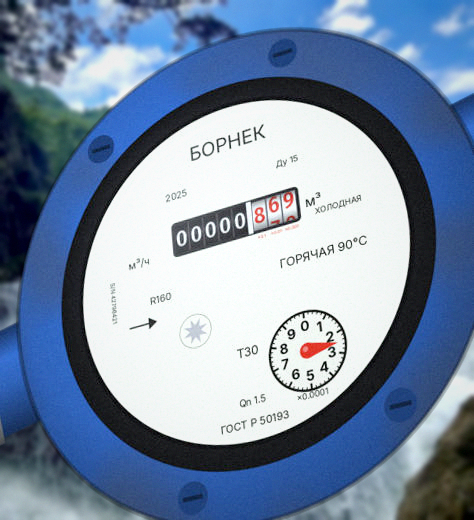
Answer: 0.8692 m³
